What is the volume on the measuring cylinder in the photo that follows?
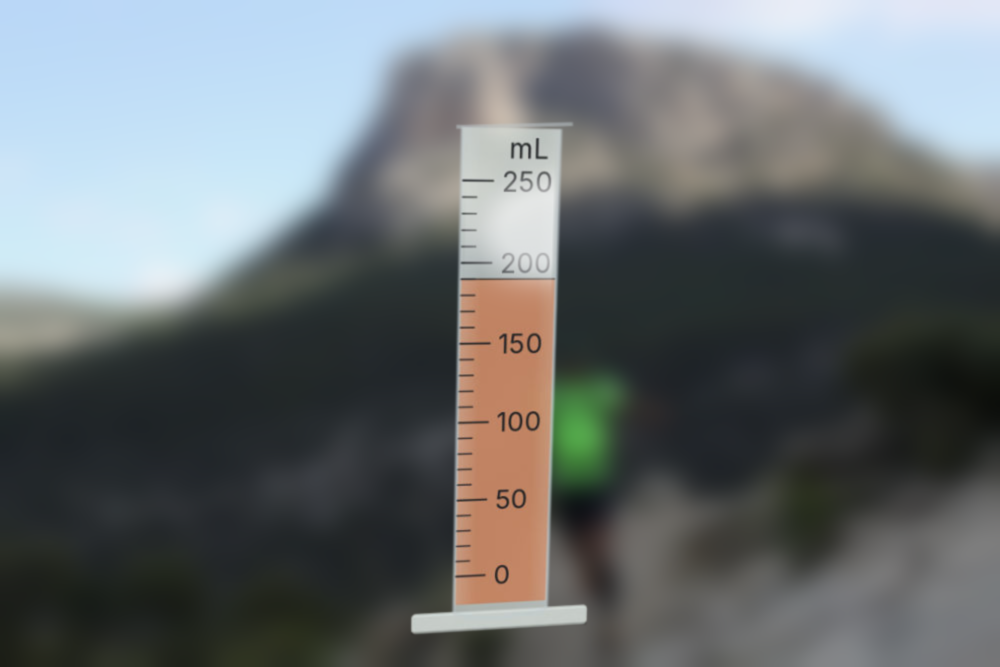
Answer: 190 mL
